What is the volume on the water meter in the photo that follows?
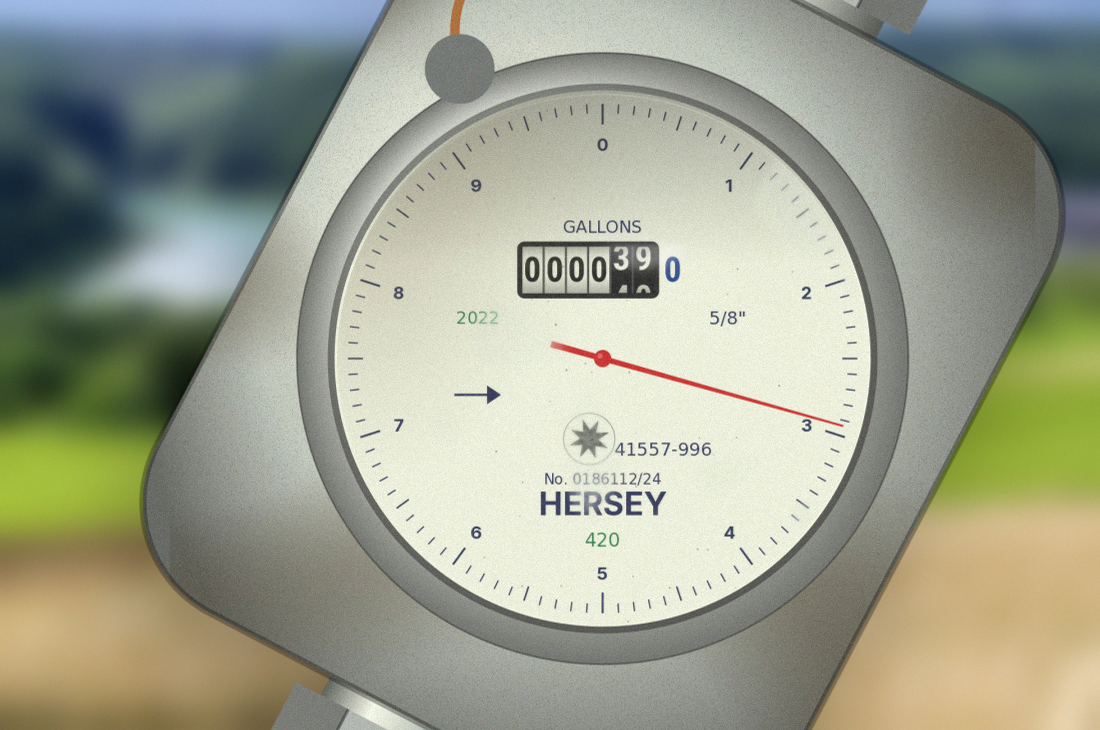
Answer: 392.9 gal
